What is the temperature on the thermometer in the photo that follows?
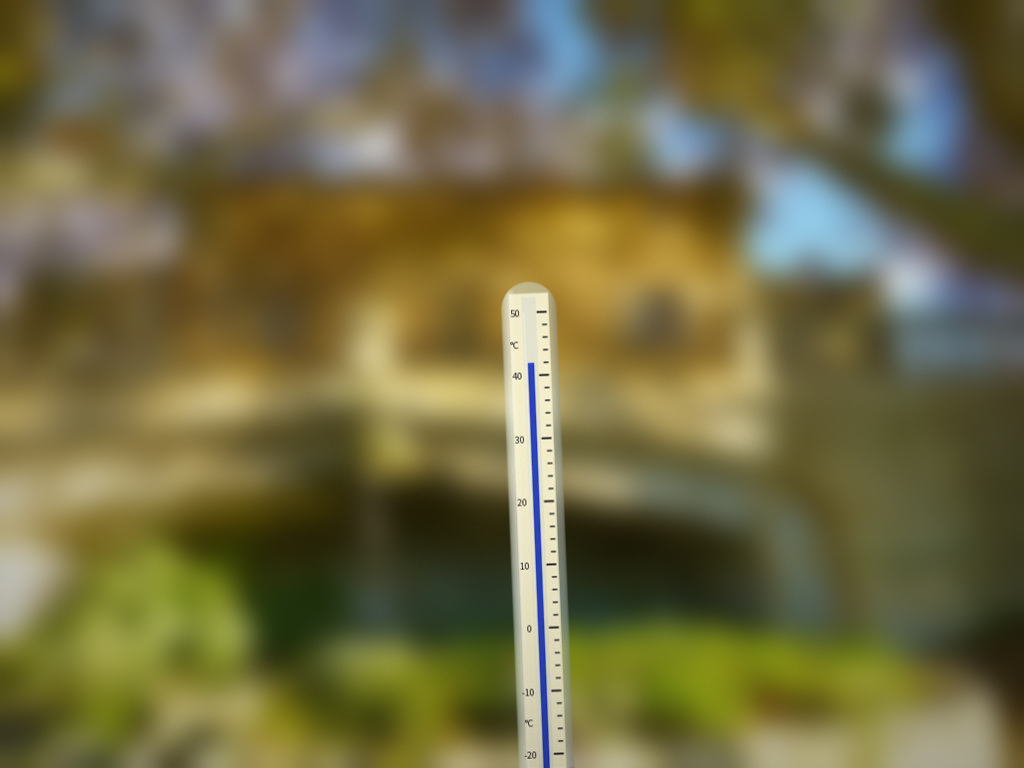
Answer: 42 °C
